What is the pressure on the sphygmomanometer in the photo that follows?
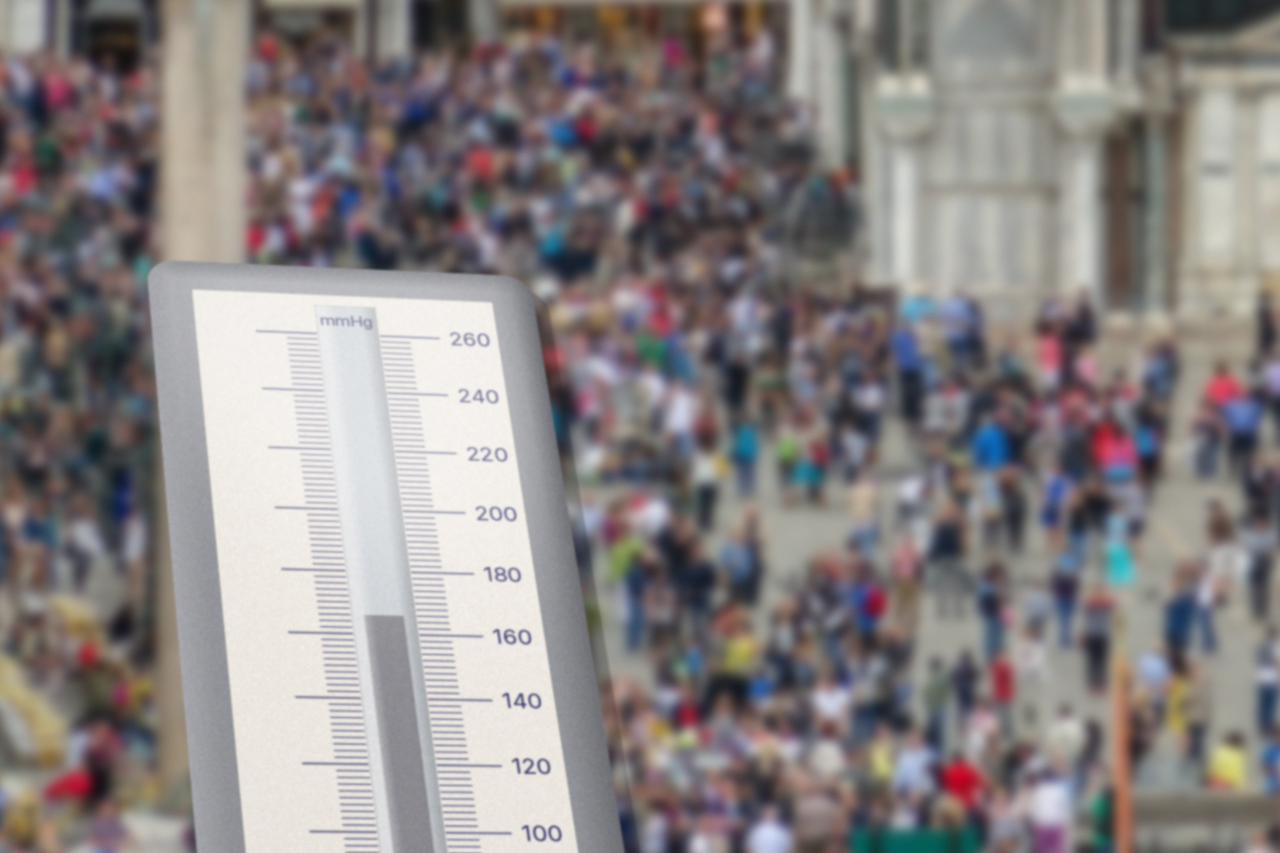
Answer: 166 mmHg
